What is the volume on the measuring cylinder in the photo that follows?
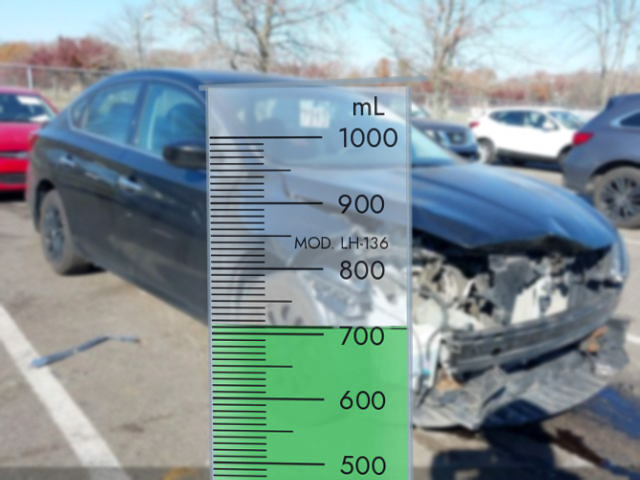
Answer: 710 mL
